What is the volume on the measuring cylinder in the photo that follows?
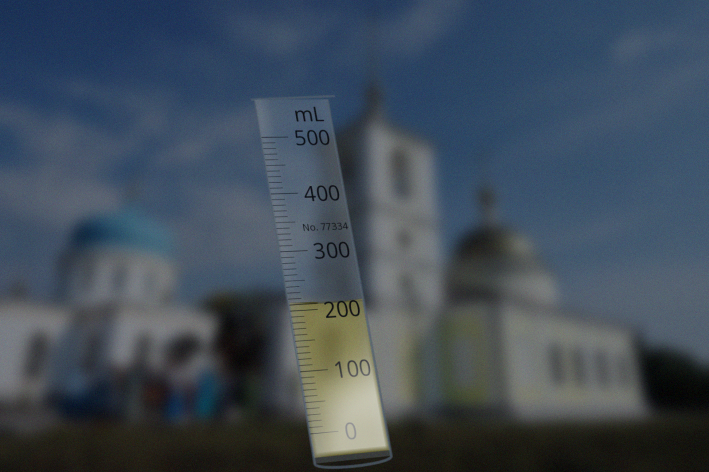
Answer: 210 mL
